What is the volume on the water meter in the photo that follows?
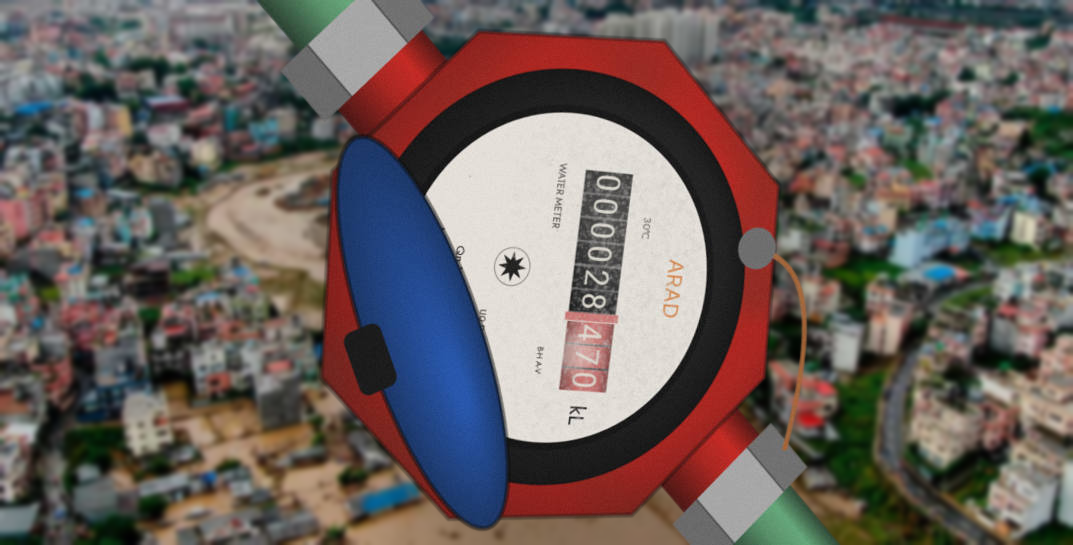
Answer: 28.470 kL
